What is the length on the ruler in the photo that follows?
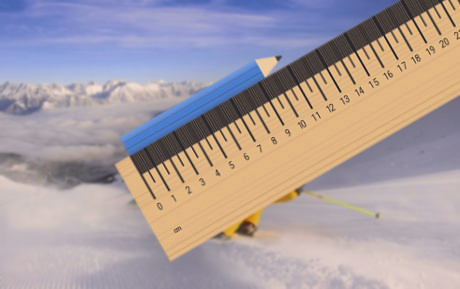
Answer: 11 cm
